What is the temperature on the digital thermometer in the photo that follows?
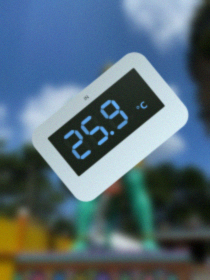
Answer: 25.9 °C
